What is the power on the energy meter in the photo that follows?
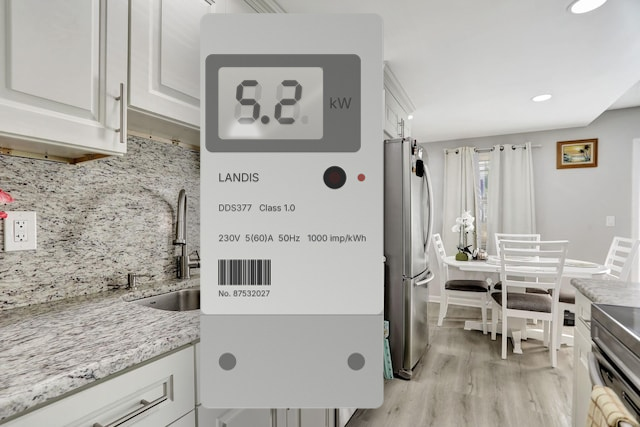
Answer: 5.2 kW
